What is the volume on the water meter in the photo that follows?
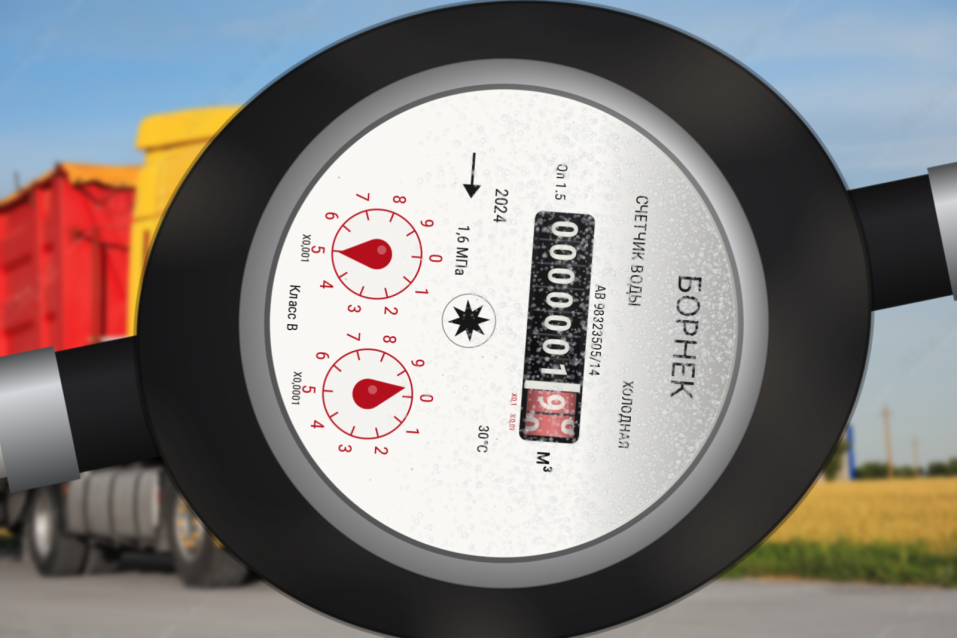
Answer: 1.9849 m³
